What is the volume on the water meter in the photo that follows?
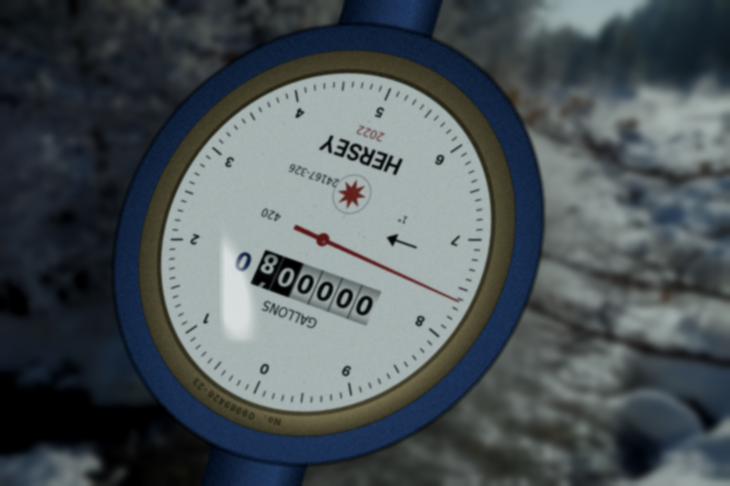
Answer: 77.6 gal
